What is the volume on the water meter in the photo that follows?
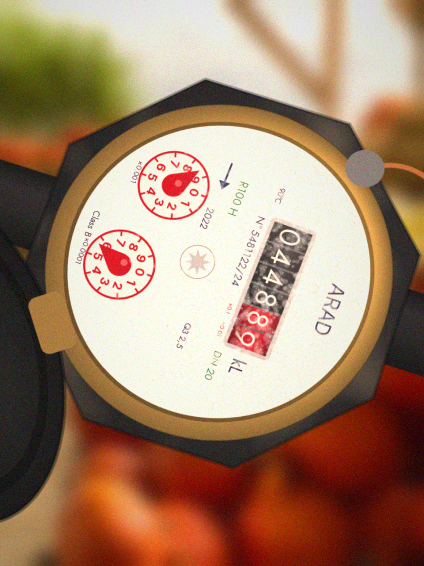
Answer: 448.8885 kL
